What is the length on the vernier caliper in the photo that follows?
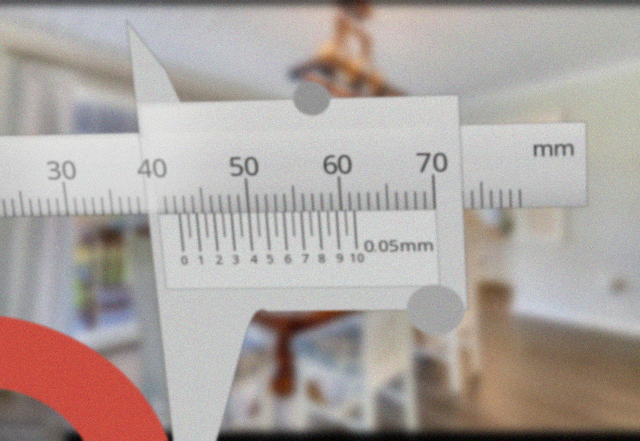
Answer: 42.4 mm
